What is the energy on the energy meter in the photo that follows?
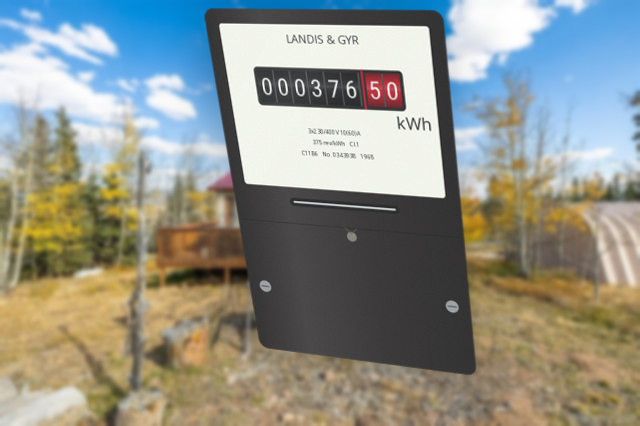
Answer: 376.50 kWh
